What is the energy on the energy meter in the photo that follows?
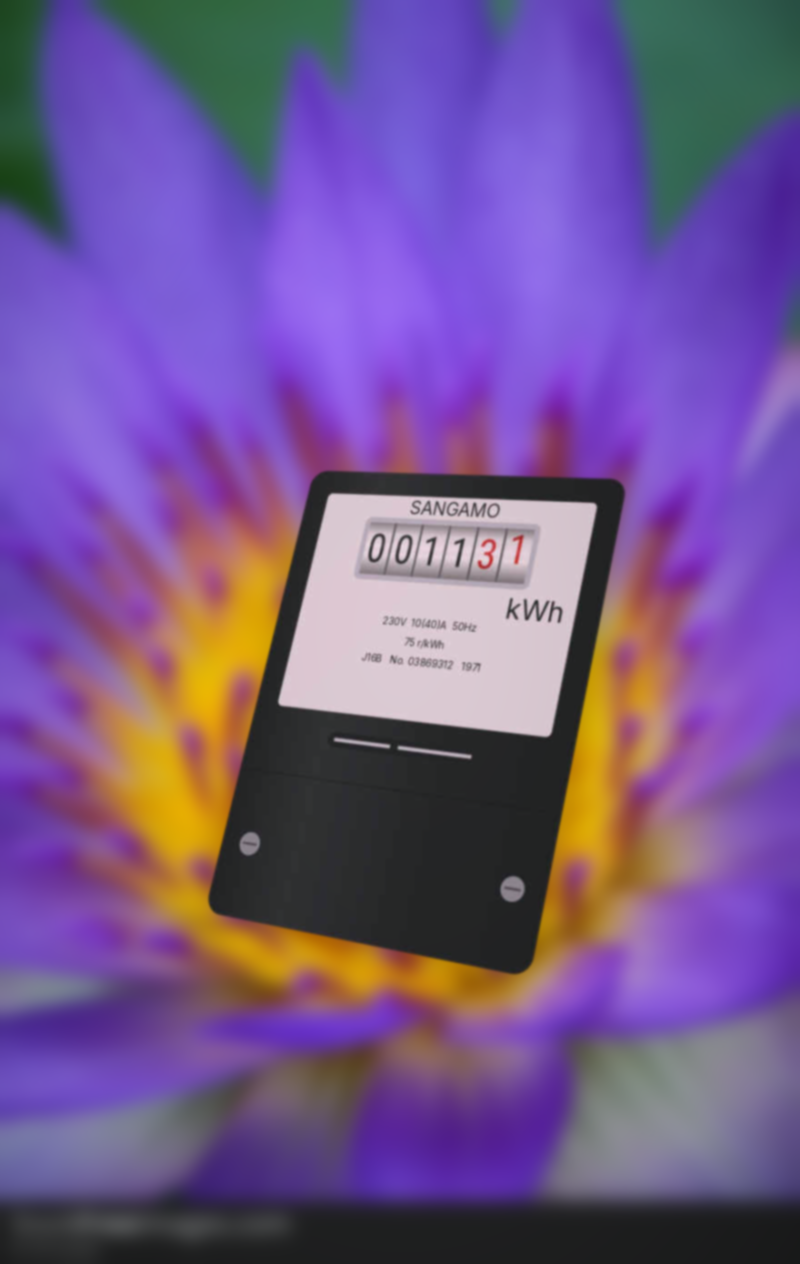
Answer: 11.31 kWh
